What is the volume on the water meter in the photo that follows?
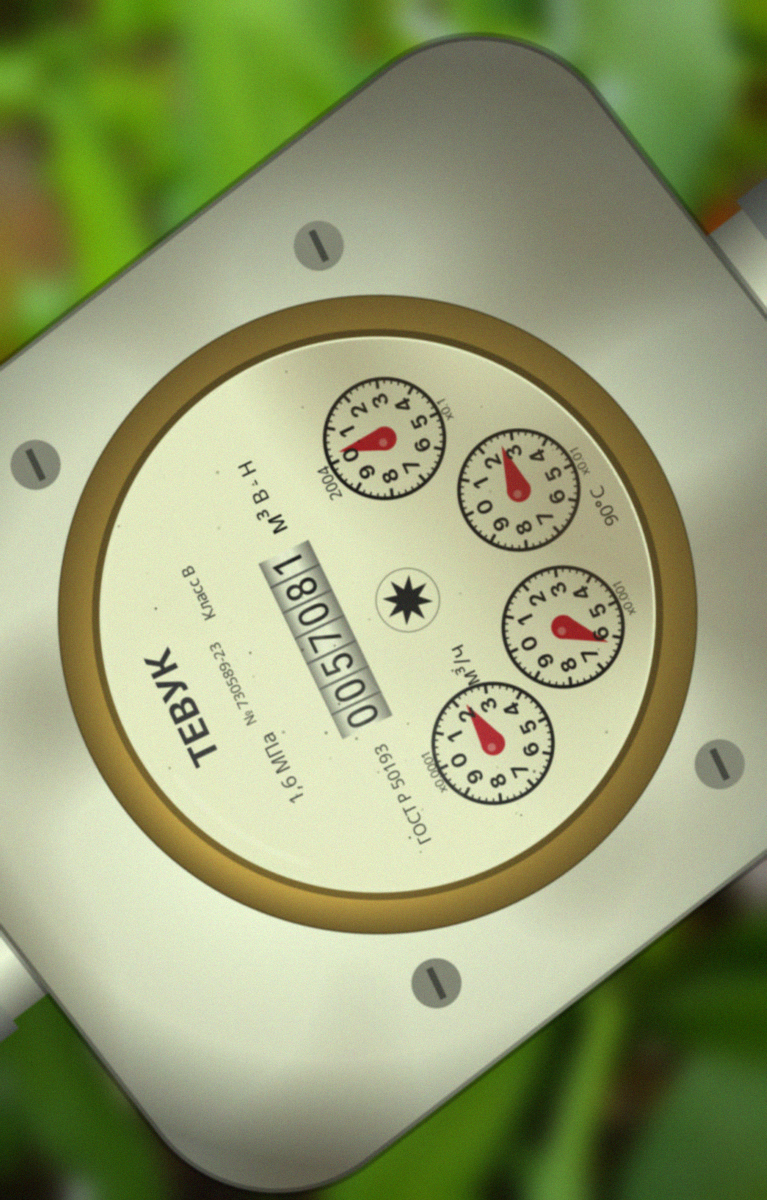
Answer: 57081.0262 m³
